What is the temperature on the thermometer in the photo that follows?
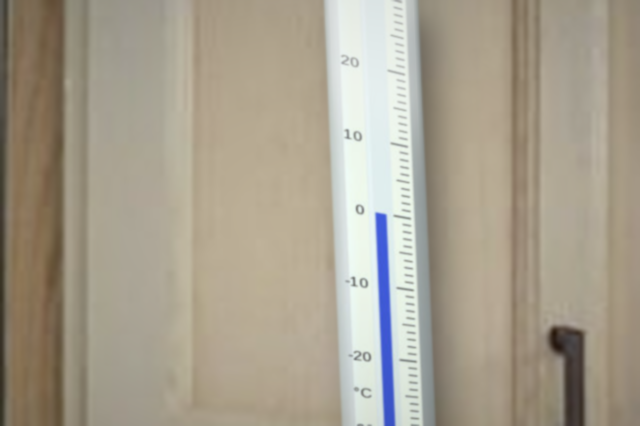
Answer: 0 °C
